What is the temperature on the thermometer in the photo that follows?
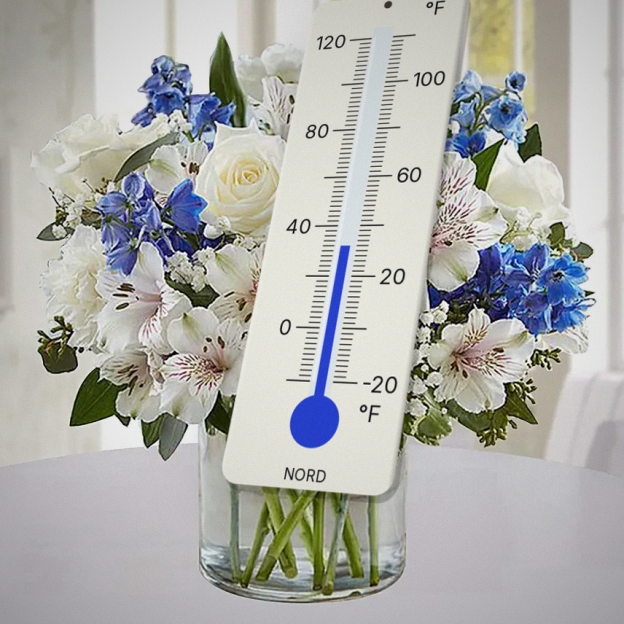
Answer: 32 °F
